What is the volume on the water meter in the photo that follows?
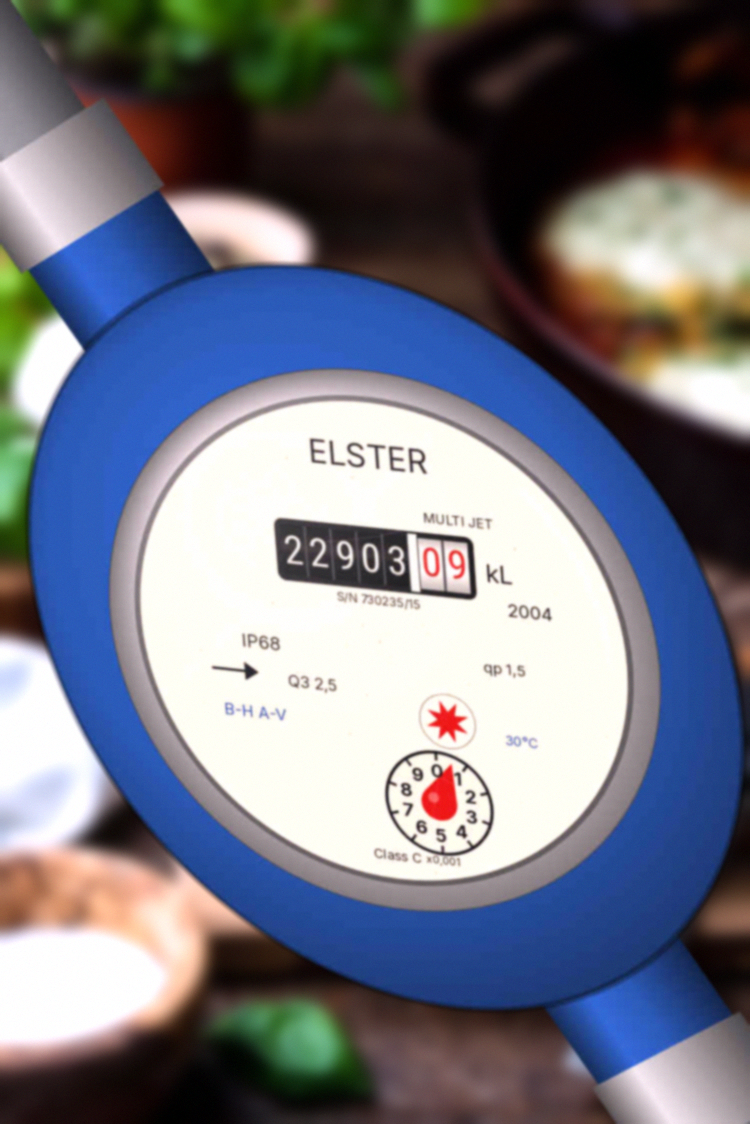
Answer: 22903.090 kL
